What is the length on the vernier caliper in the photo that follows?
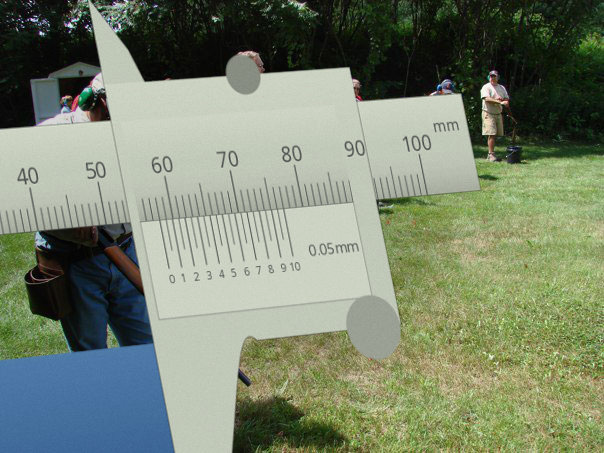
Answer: 58.0 mm
